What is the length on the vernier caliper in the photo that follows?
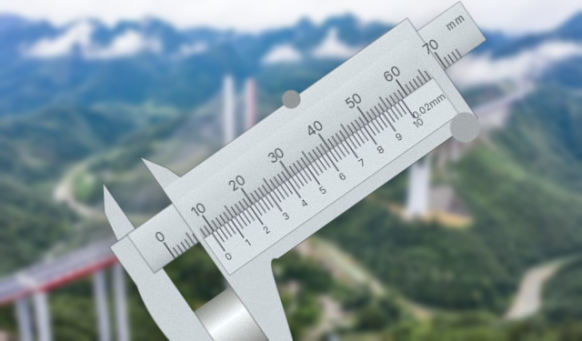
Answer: 9.5 mm
